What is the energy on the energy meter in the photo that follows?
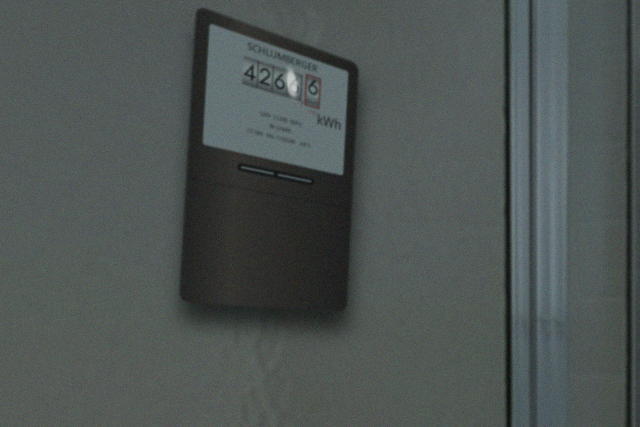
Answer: 4266.6 kWh
